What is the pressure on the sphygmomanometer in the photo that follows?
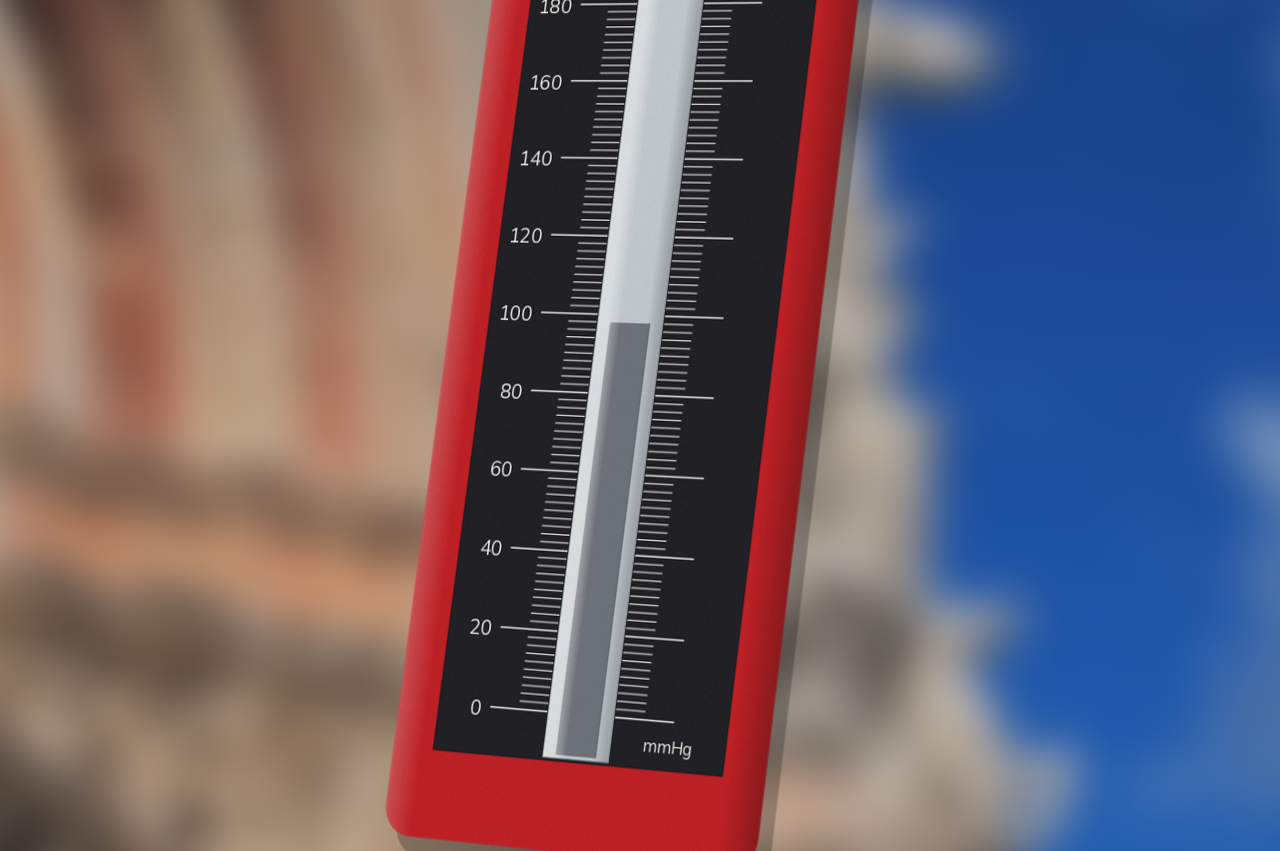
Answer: 98 mmHg
